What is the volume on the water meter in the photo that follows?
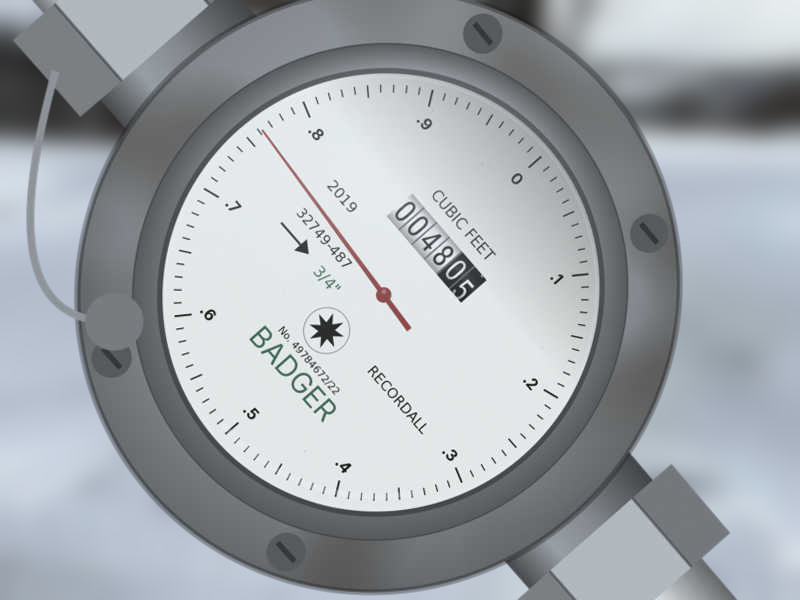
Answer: 4804.76 ft³
